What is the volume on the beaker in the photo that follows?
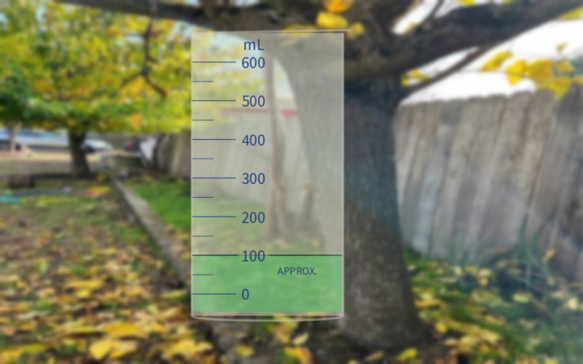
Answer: 100 mL
